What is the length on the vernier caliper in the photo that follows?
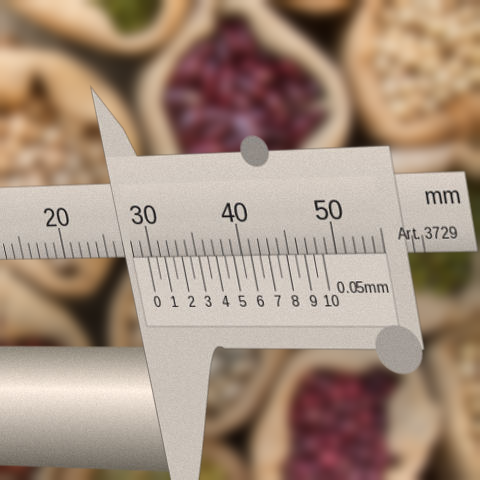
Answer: 29.6 mm
